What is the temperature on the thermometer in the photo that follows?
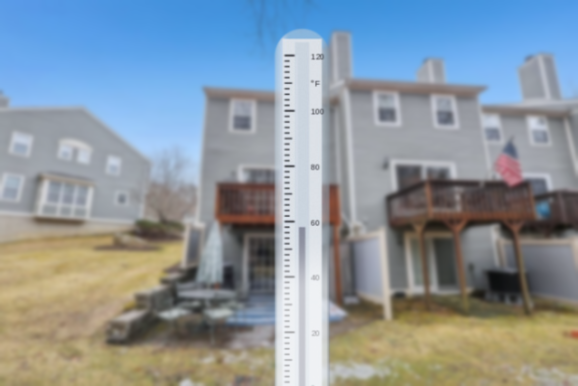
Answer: 58 °F
